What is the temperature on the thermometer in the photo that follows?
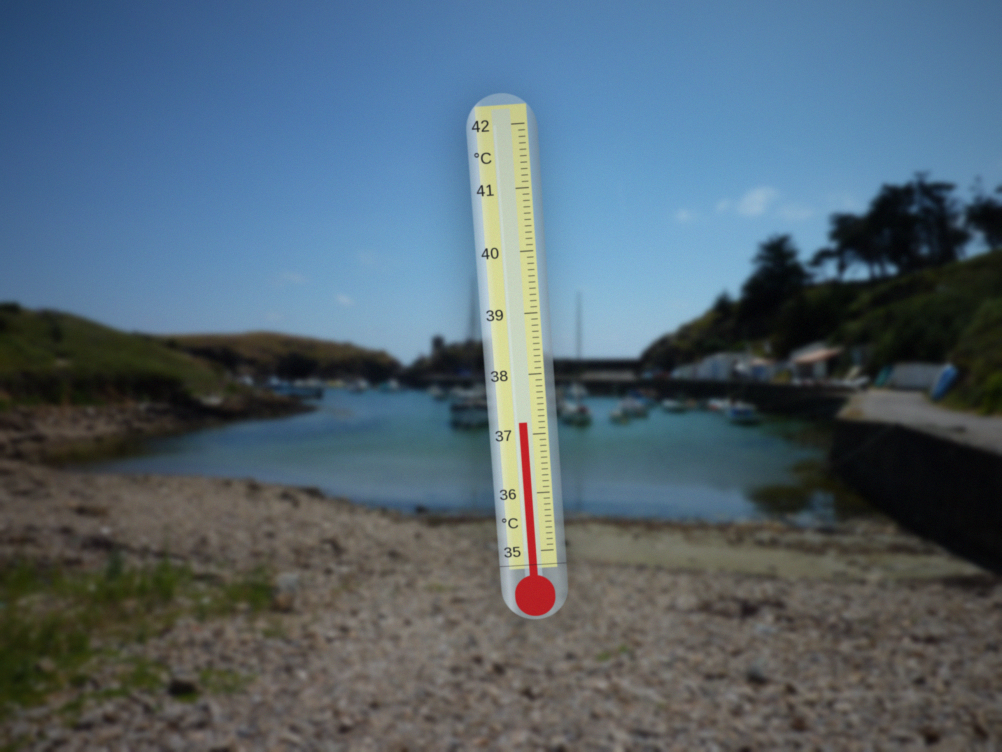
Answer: 37.2 °C
